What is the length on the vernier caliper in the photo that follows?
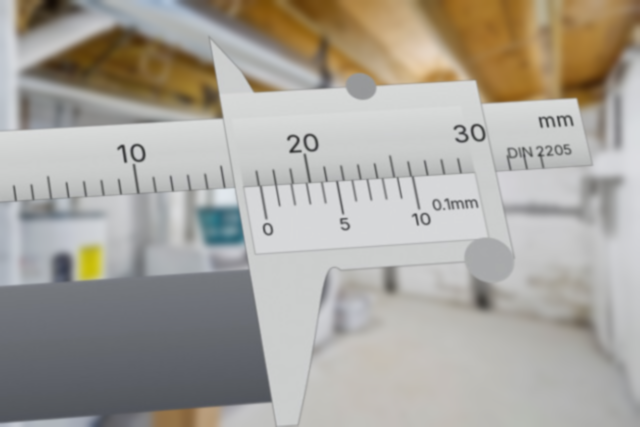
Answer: 17.1 mm
